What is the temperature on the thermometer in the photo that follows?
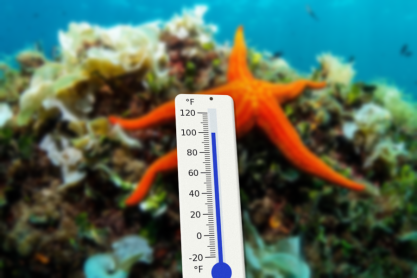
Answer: 100 °F
